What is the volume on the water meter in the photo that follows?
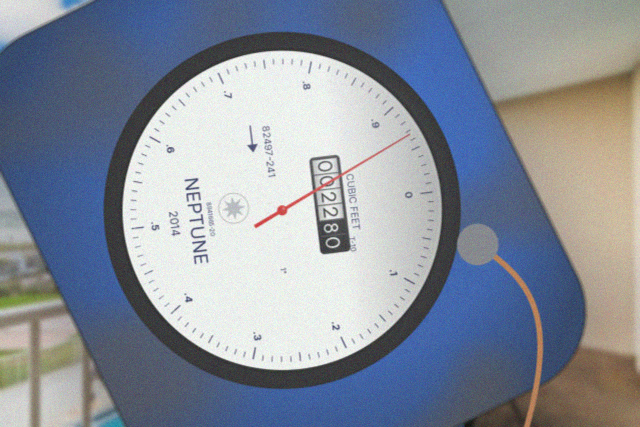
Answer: 2279.93 ft³
